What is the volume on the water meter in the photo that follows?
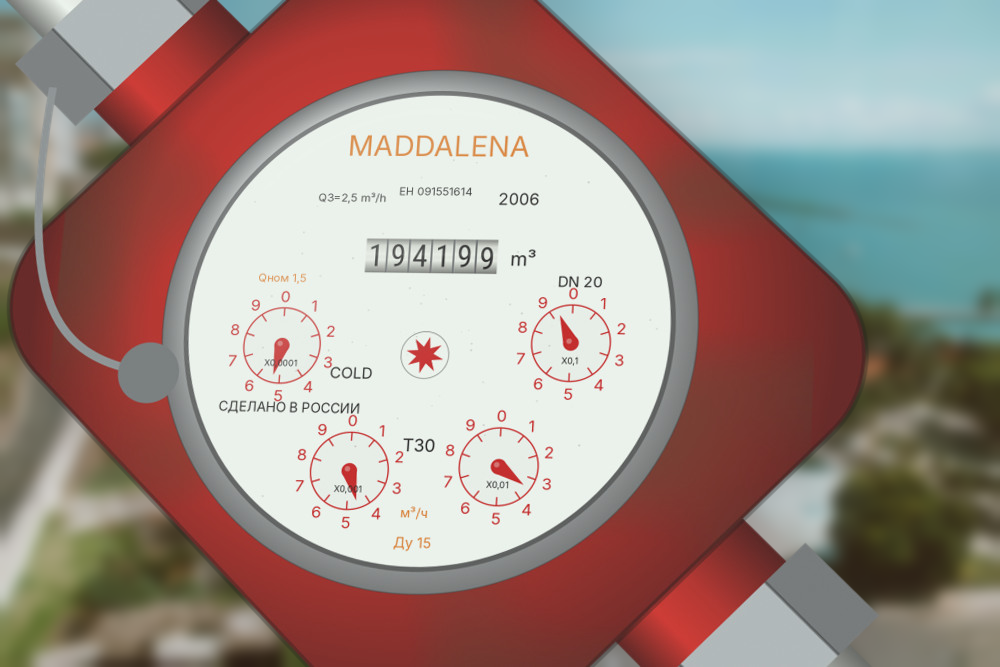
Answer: 194198.9345 m³
